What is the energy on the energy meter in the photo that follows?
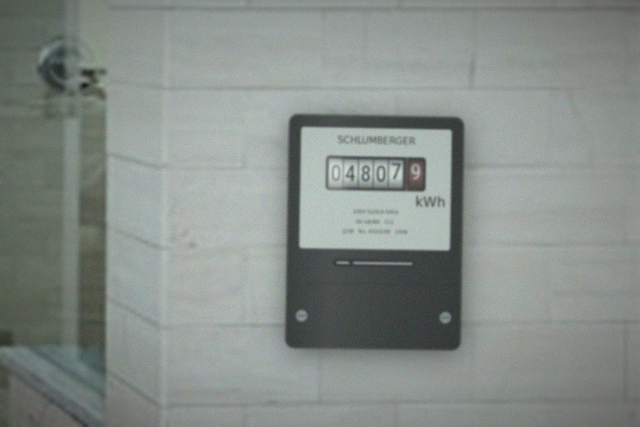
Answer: 4807.9 kWh
